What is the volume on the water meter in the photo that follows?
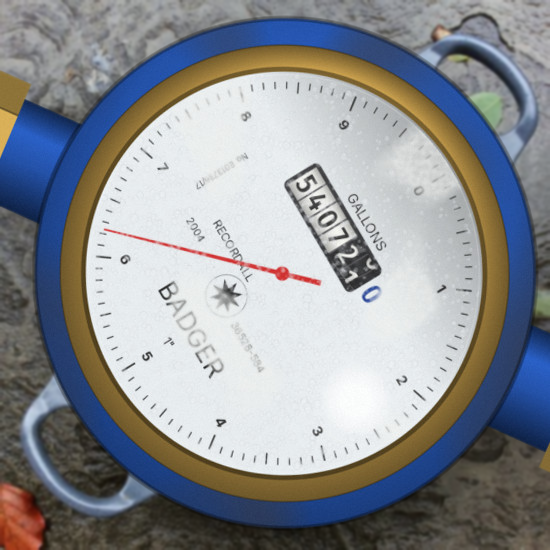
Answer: 5407206.2 gal
